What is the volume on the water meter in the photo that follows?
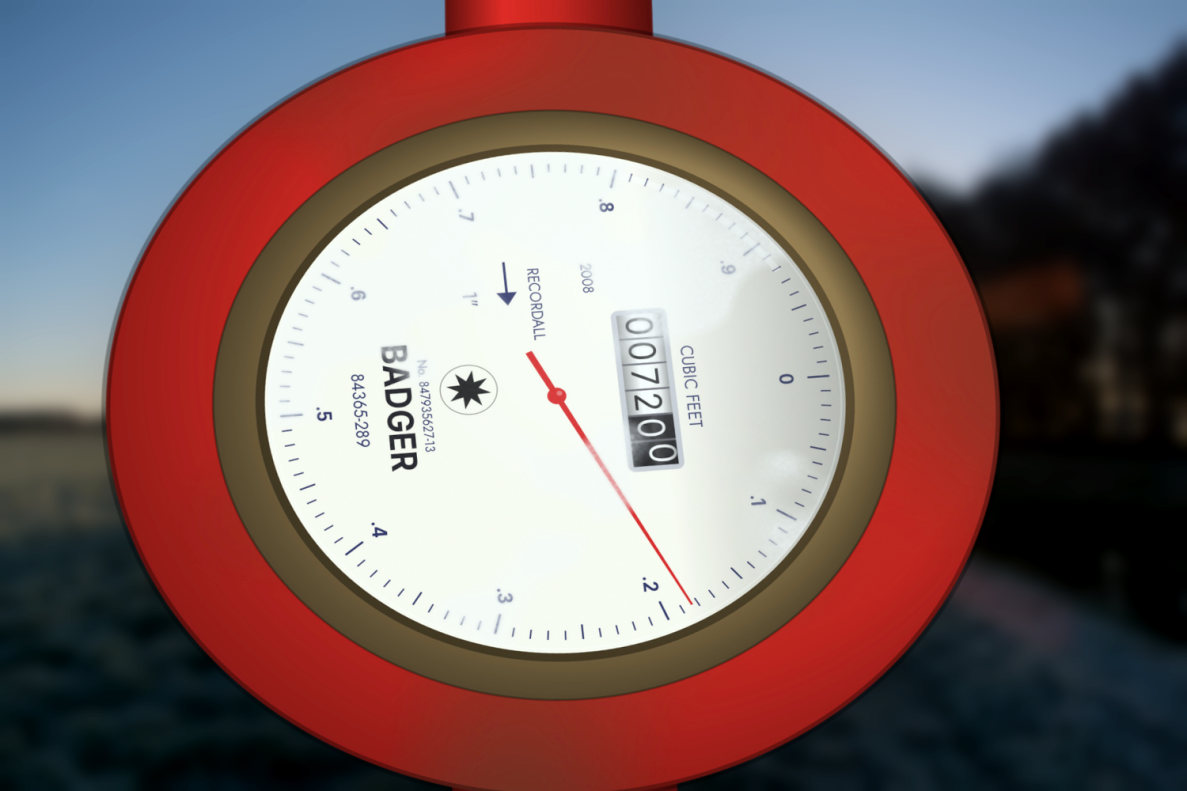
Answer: 7200.18 ft³
